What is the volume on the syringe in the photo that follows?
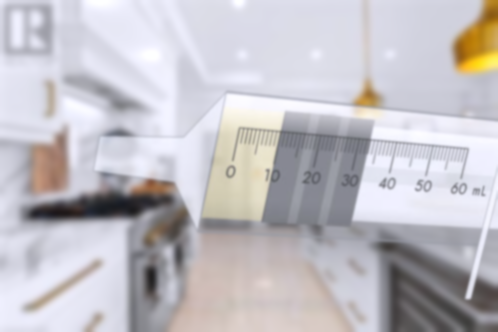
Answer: 10 mL
